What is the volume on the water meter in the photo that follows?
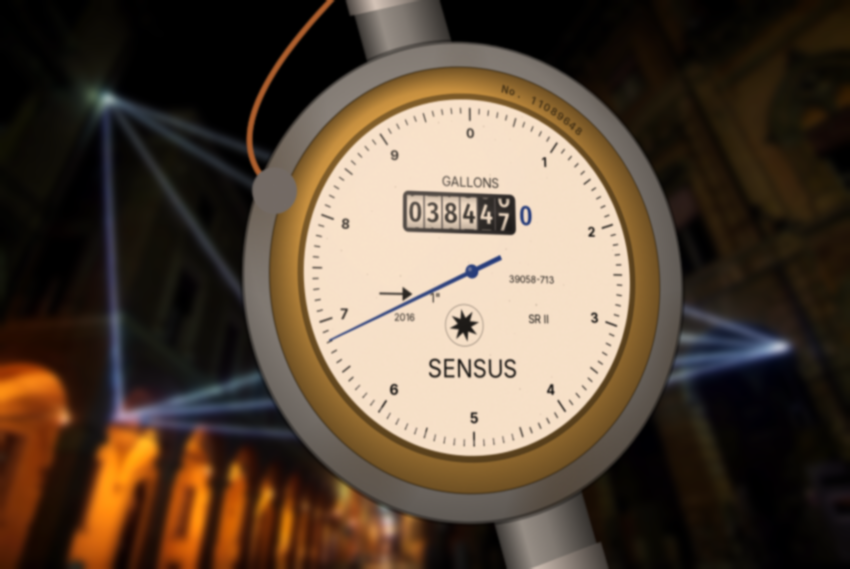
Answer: 384466.8 gal
